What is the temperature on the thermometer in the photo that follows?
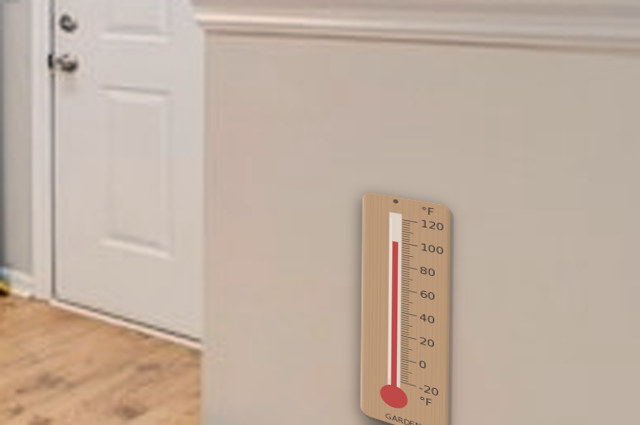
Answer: 100 °F
